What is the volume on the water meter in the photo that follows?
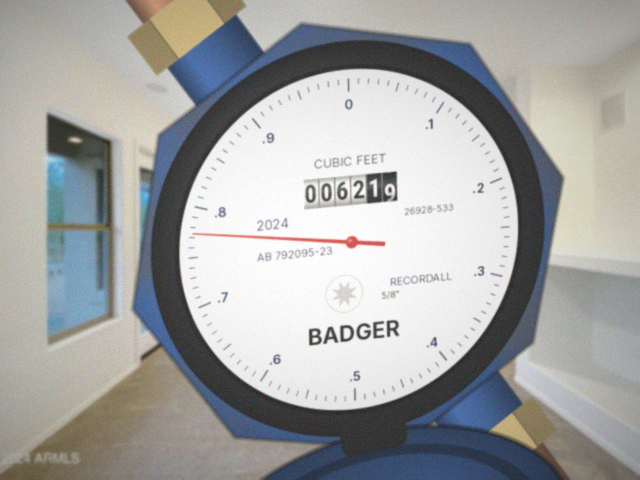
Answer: 6218.77 ft³
